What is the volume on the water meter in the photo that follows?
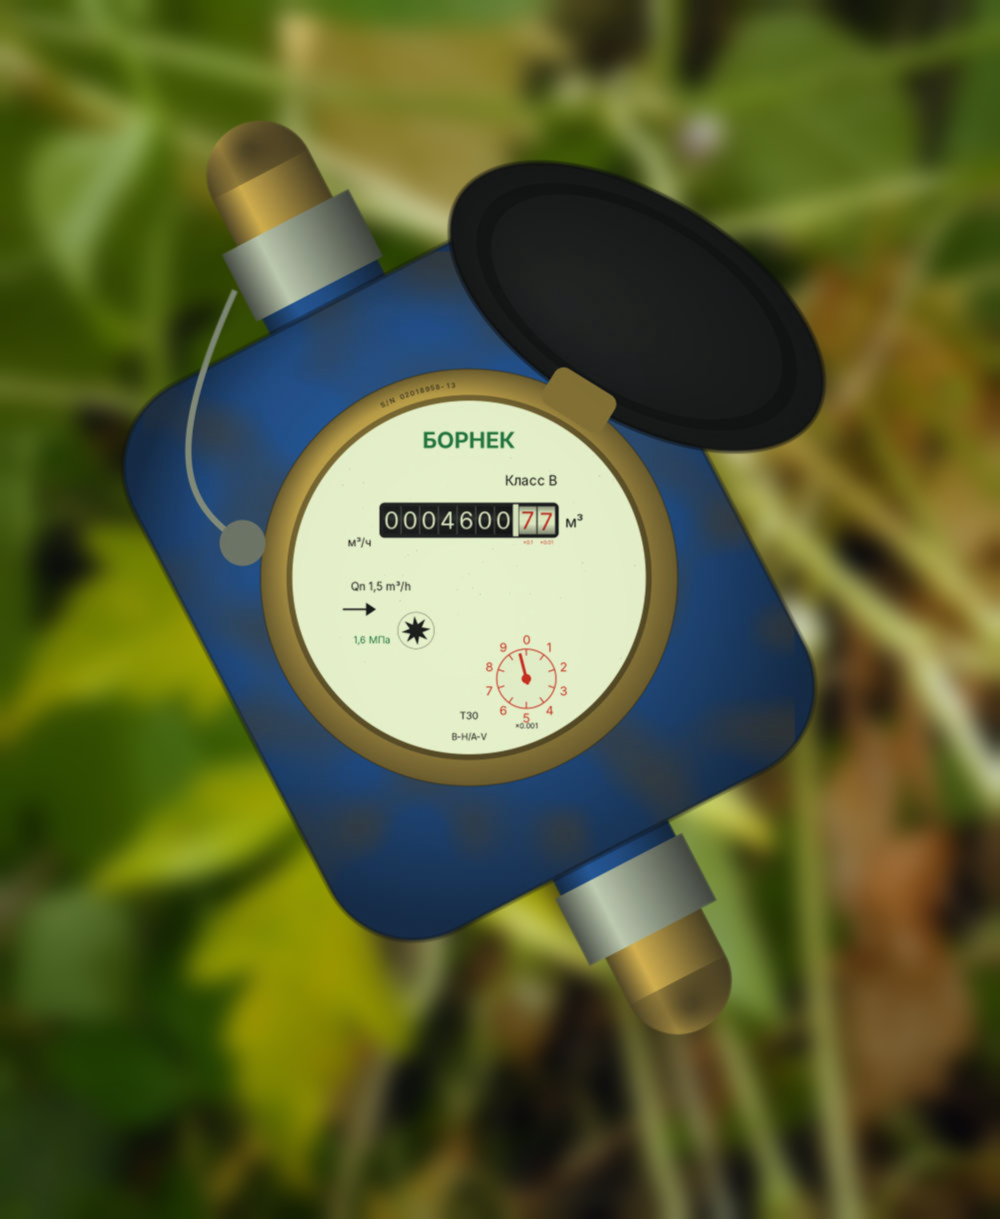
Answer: 4600.769 m³
